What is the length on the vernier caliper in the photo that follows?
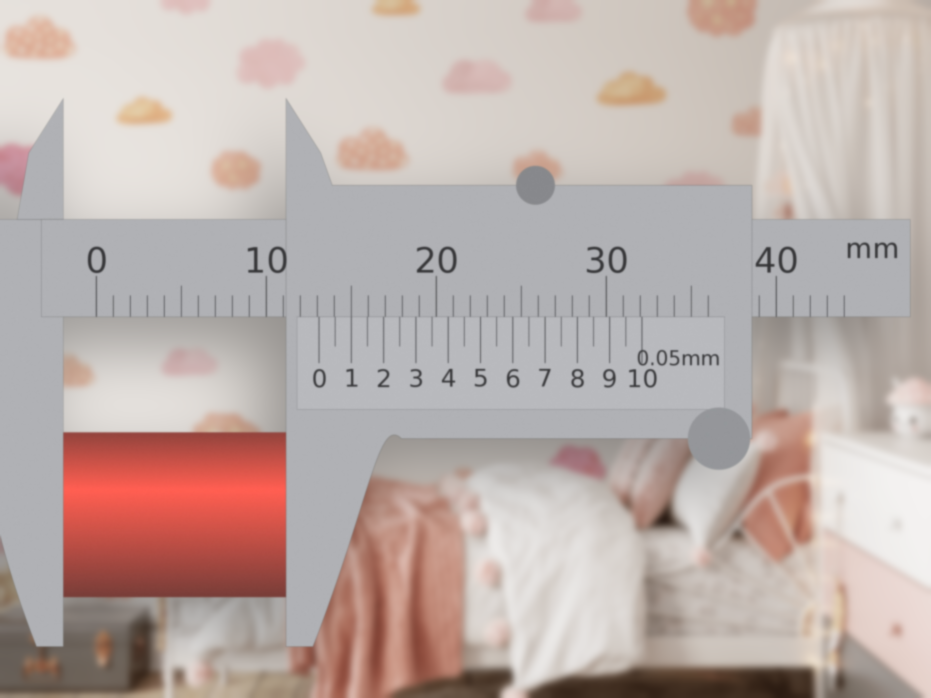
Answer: 13.1 mm
